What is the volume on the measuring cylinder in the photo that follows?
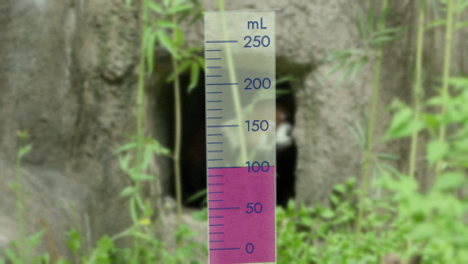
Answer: 100 mL
